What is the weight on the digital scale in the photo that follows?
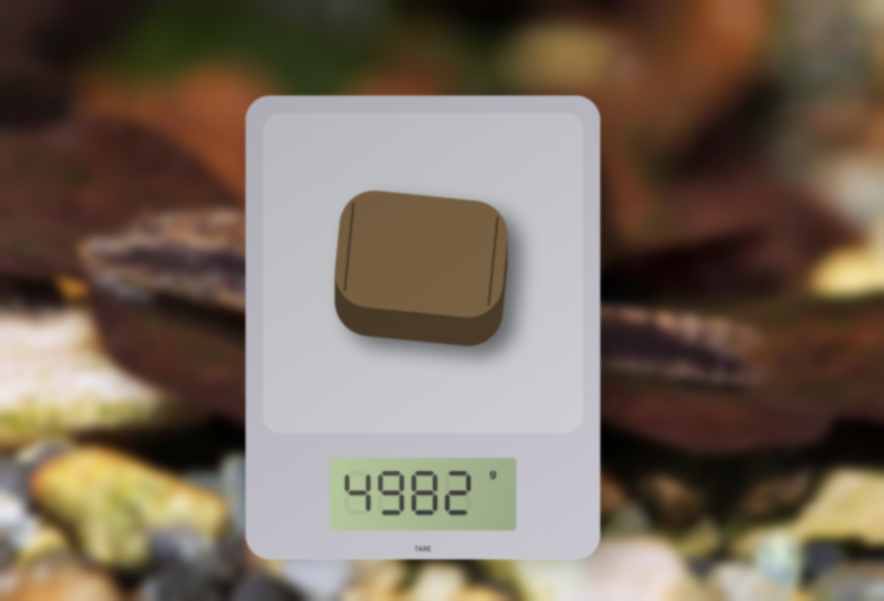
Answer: 4982 g
